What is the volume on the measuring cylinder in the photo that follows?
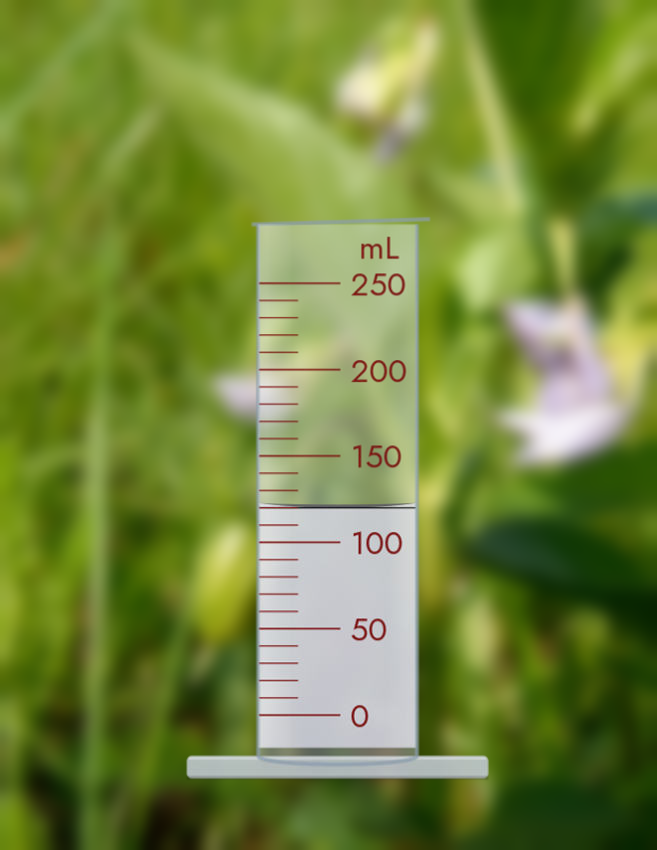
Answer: 120 mL
